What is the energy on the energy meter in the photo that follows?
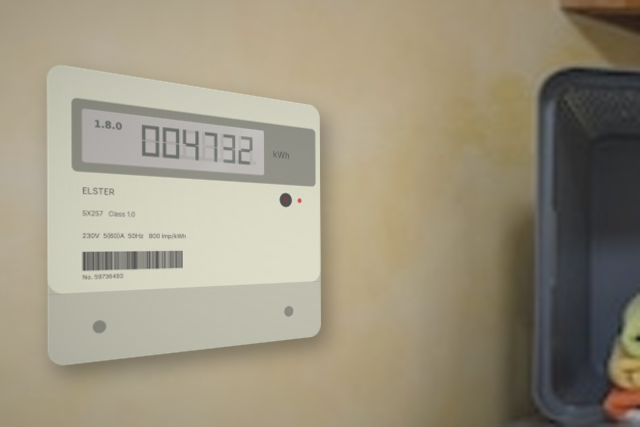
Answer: 4732 kWh
